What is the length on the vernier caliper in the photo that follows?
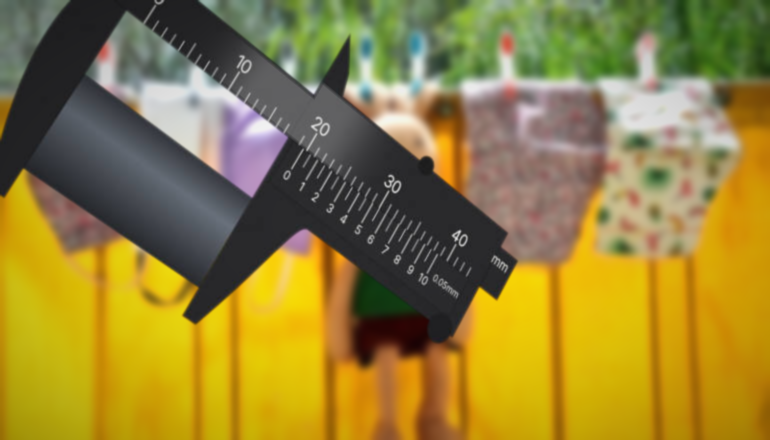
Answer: 19.6 mm
